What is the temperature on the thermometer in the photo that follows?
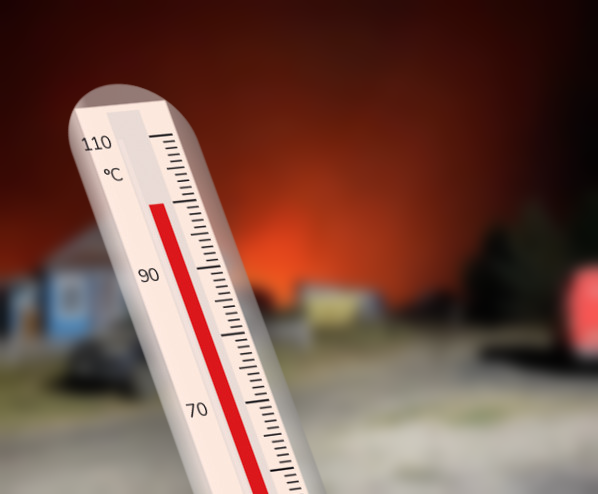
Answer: 100 °C
